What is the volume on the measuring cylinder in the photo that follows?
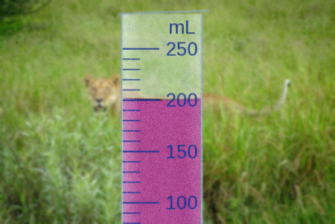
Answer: 200 mL
